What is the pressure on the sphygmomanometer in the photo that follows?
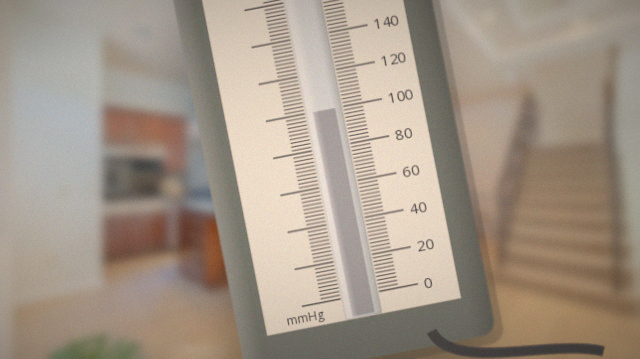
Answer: 100 mmHg
